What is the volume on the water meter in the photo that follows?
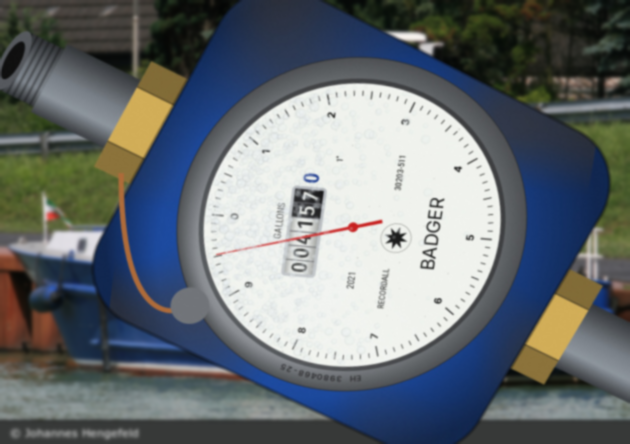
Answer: 41569.5 gal
